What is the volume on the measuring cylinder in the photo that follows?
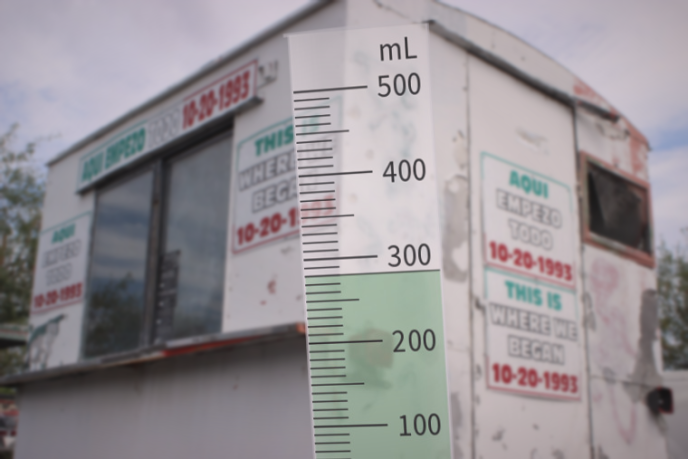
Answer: 280 mL
